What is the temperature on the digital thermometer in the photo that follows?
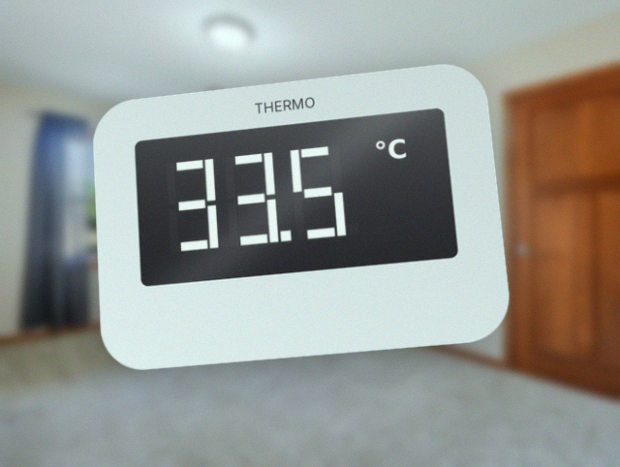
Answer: 33.5 °C
